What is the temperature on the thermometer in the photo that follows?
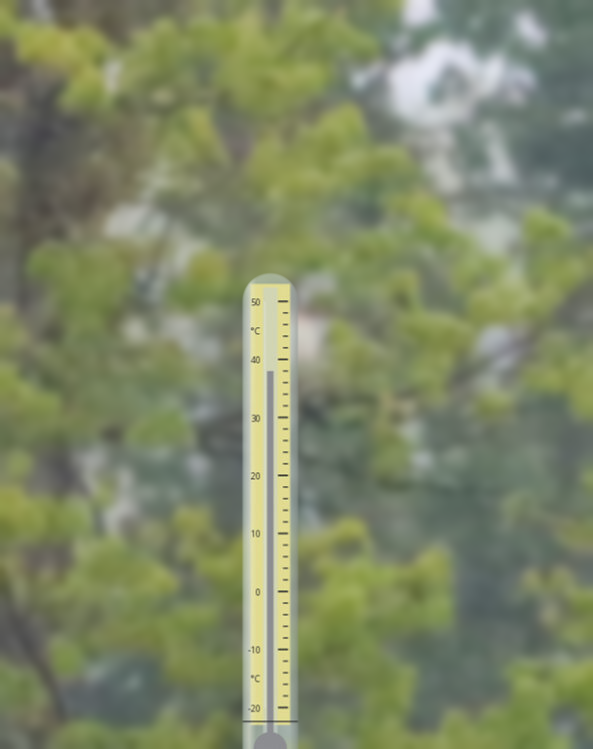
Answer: 38 °C
